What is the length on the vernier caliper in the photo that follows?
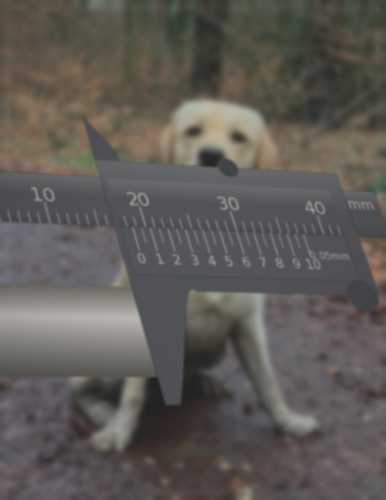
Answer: 18.6 mm
